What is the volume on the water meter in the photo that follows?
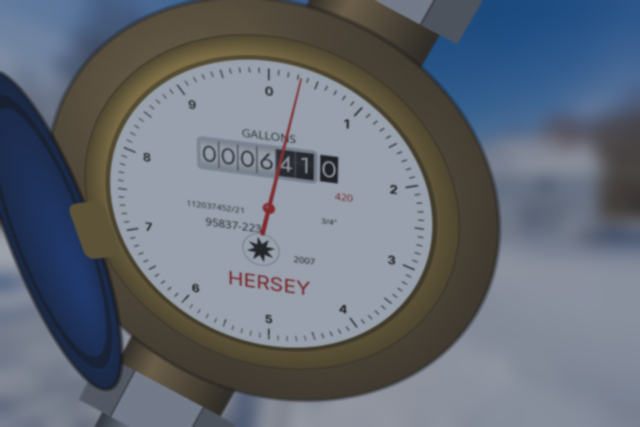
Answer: 6410.3 gal
